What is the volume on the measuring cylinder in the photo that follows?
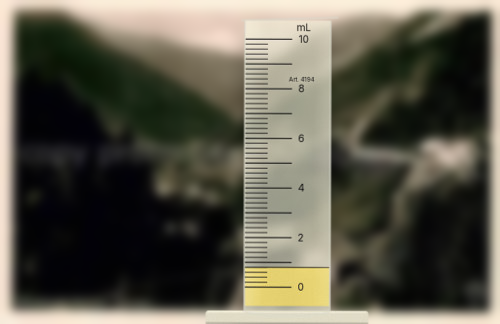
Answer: 0.8 mL
